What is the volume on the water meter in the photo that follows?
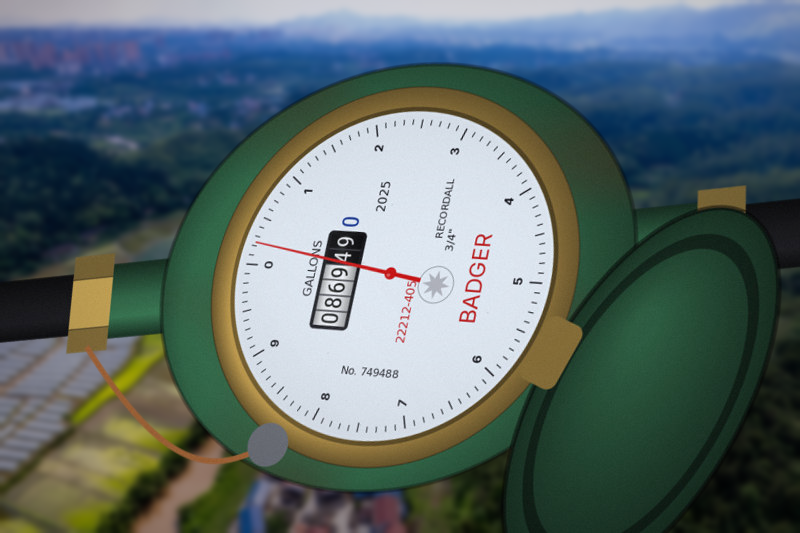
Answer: 869490.2 gal
